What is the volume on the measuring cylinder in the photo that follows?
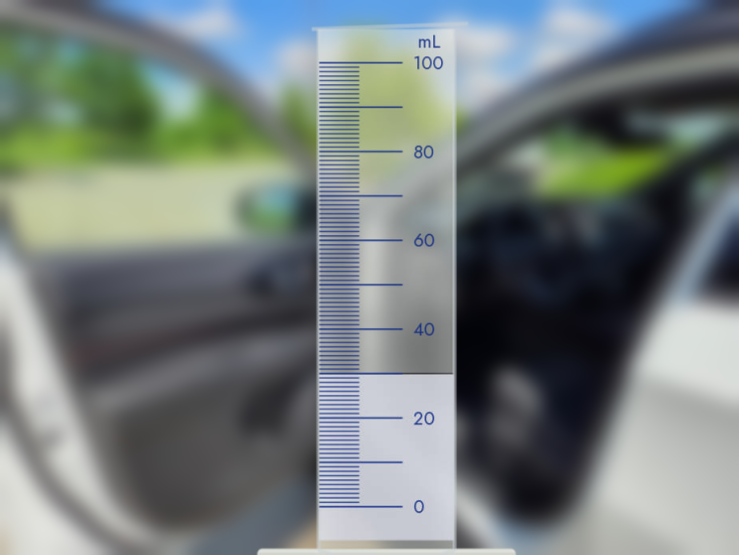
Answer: 30 mL
